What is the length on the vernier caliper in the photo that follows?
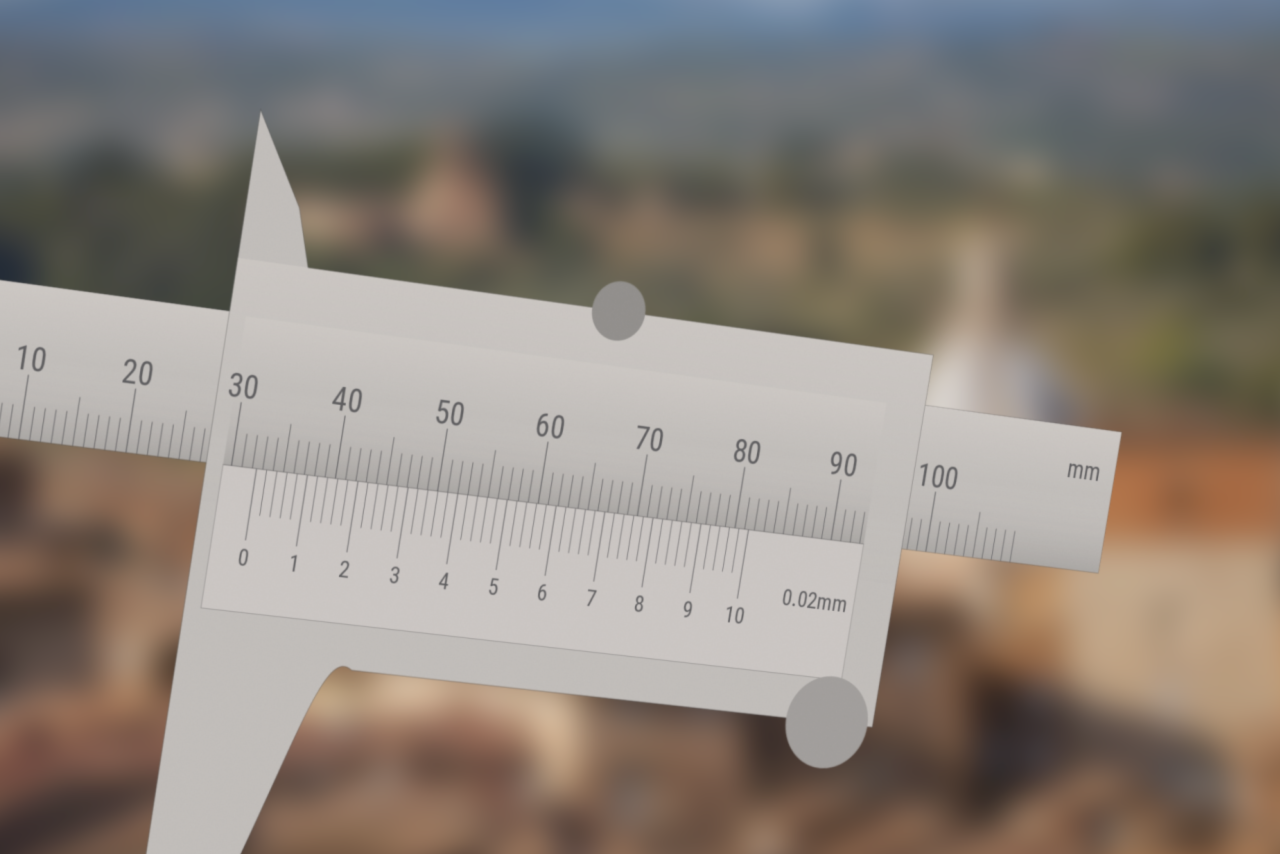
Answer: 32.4 mm
